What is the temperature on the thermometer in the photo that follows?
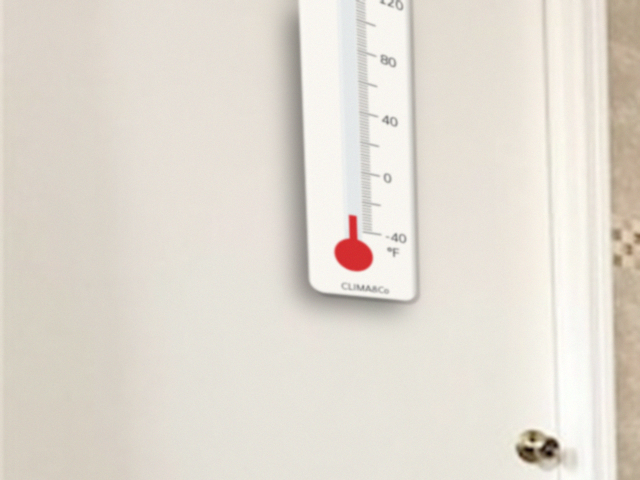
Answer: -30 °F
